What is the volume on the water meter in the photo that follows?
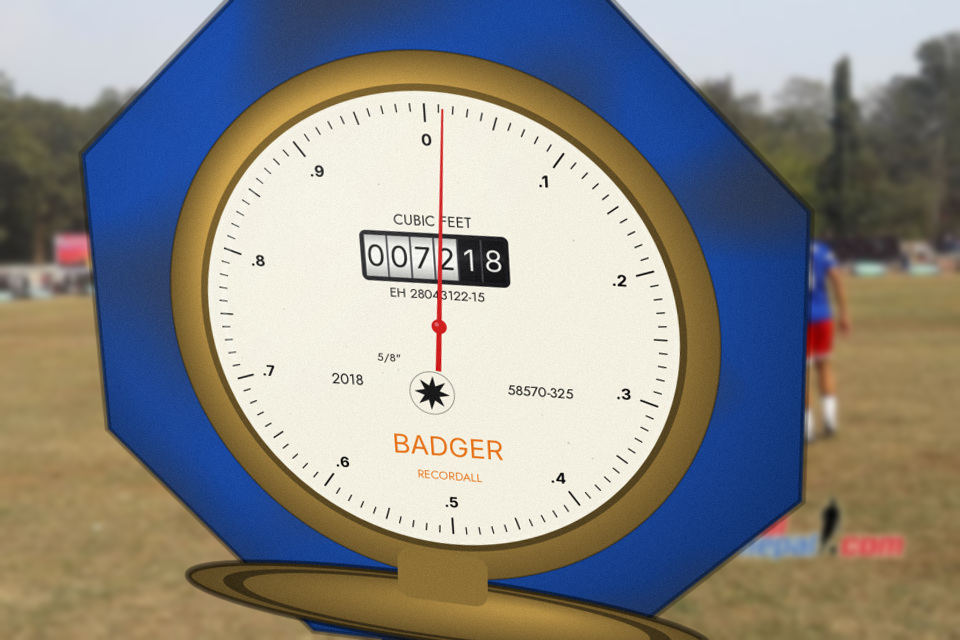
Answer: 7218.01 ft³
